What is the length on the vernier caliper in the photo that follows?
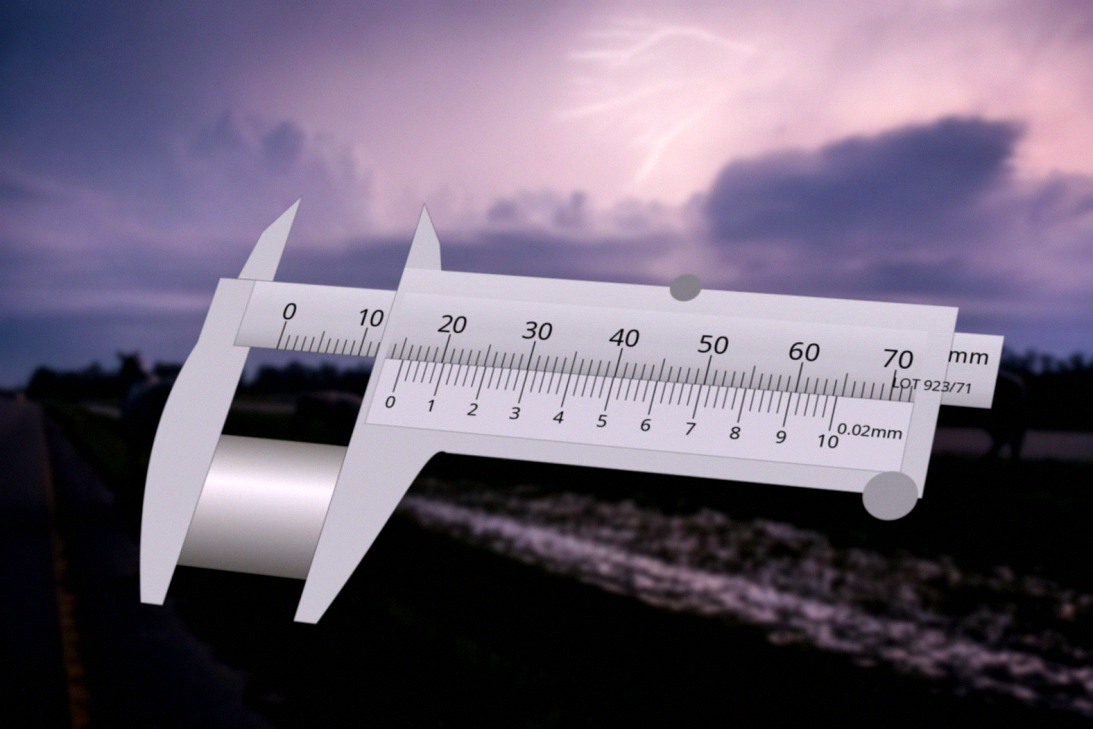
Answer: 15.4 mm
